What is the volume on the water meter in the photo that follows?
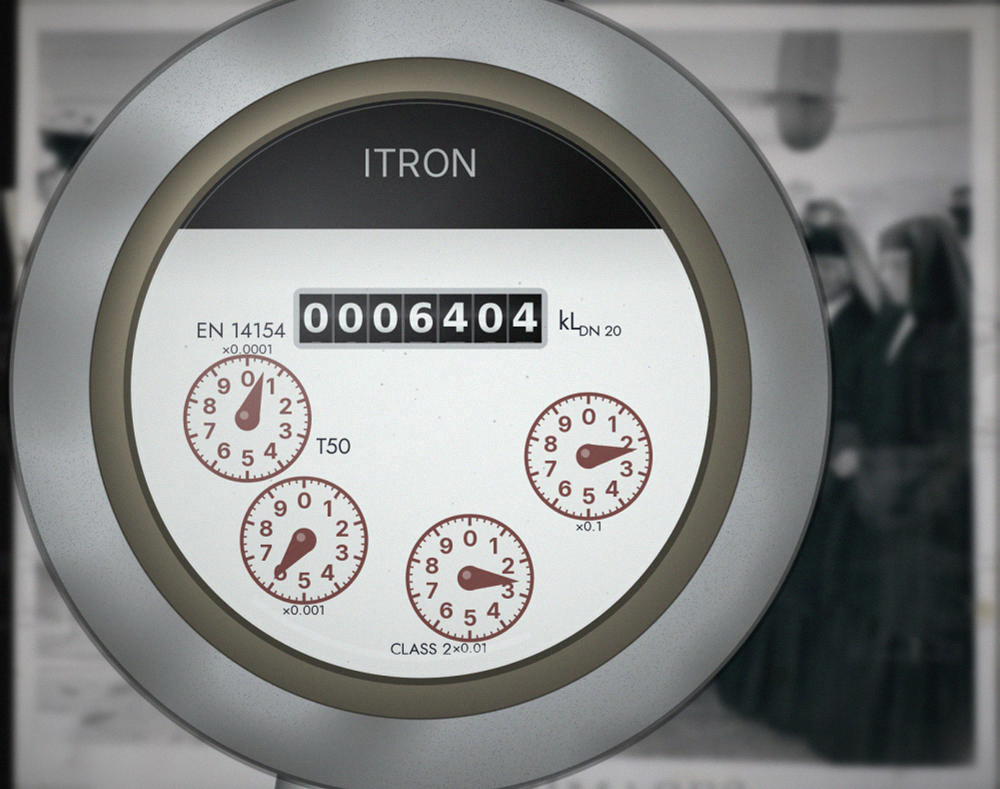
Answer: 6404.2260 kL
